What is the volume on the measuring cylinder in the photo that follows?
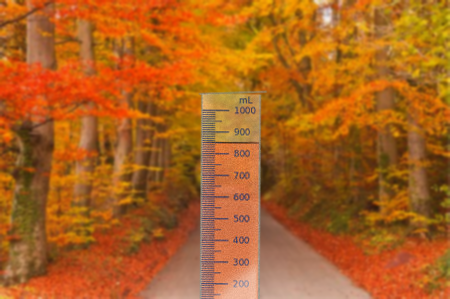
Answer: 850 mL
